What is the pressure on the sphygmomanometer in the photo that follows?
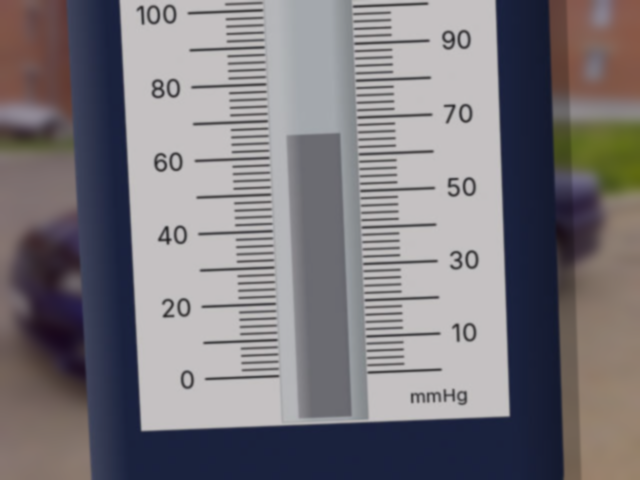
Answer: 66 mmHg
